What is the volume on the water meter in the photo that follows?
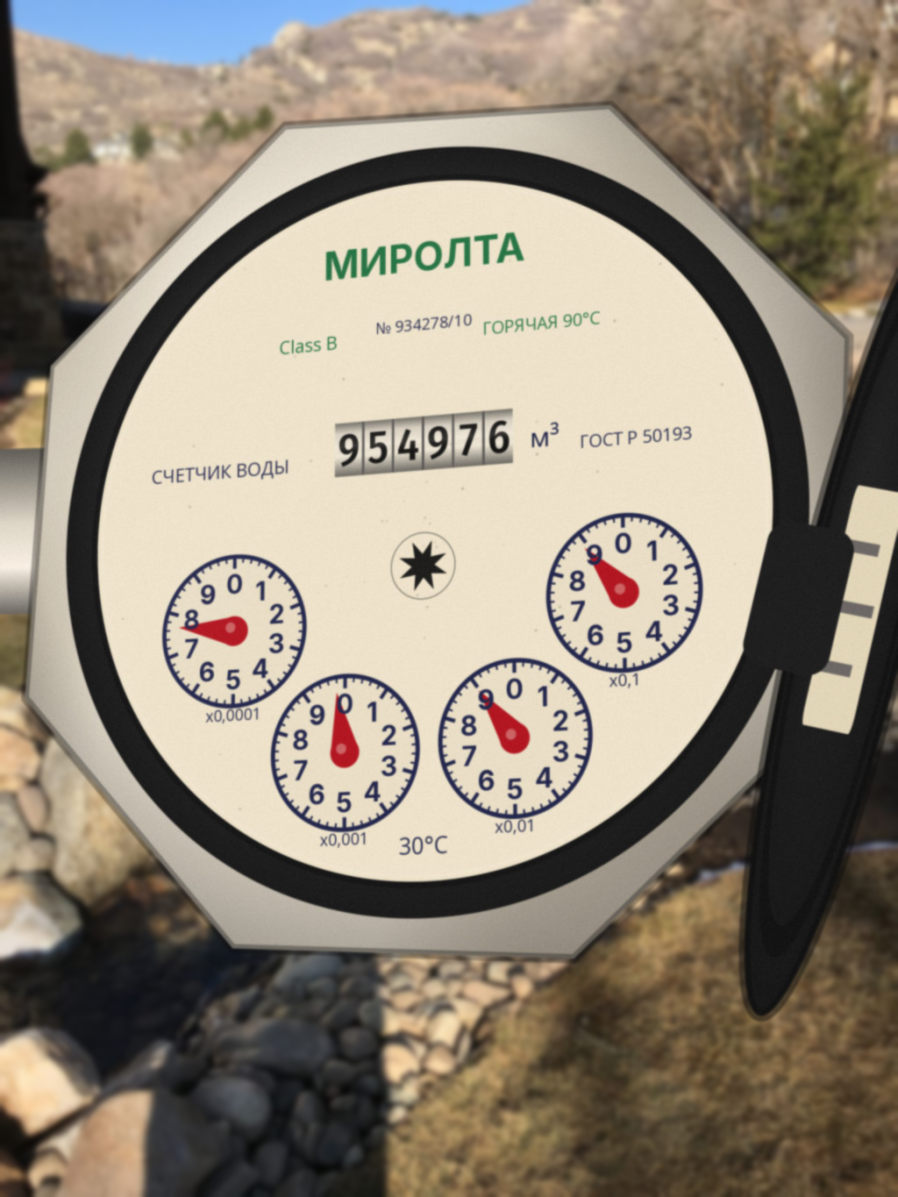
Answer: 954976.8897 m³
